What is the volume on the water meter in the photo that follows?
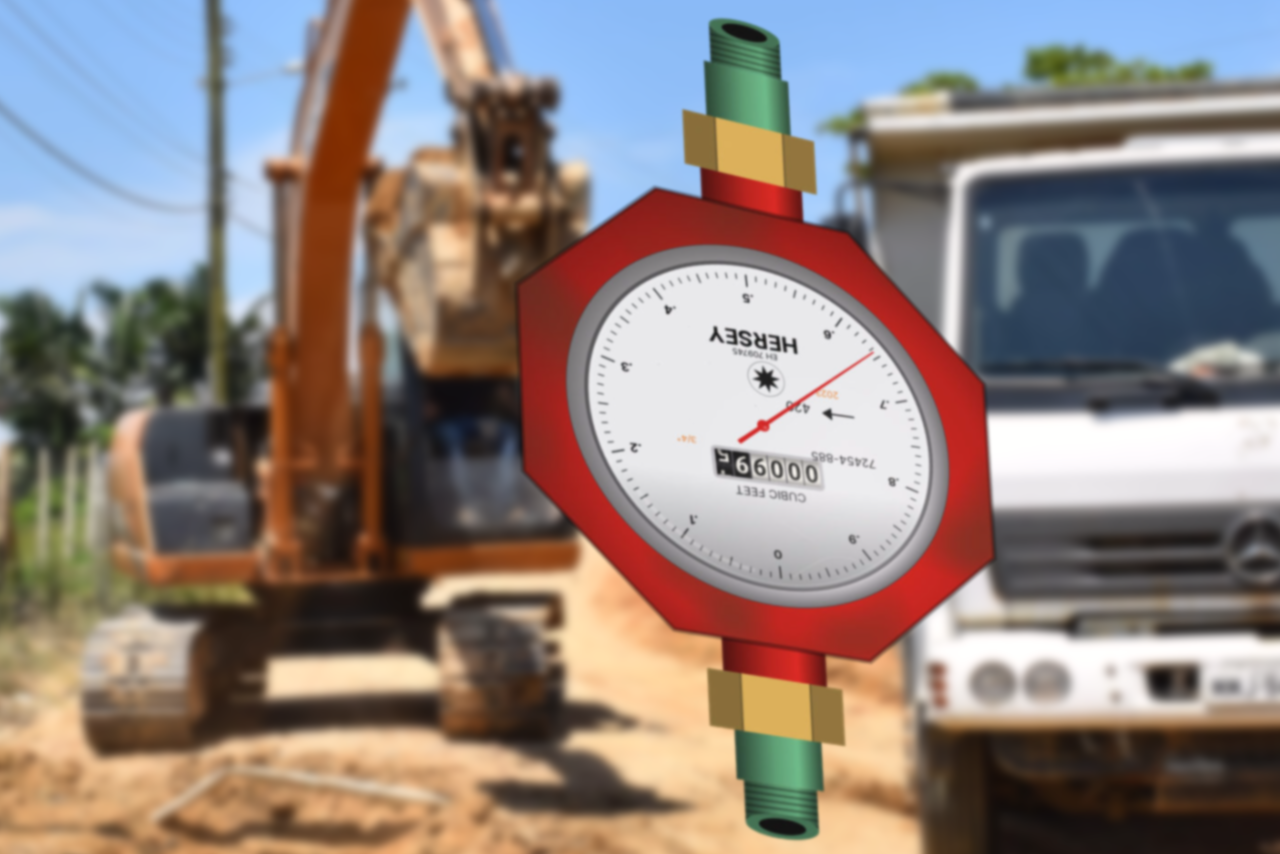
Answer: 994.64 ft³
